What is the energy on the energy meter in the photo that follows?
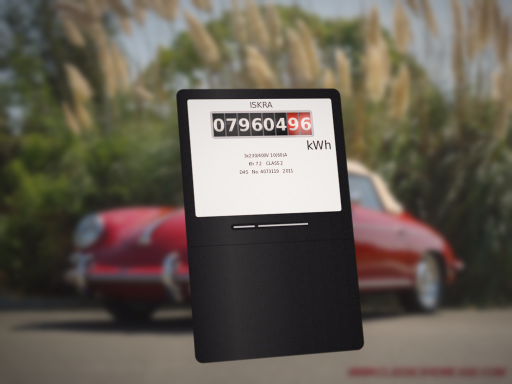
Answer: 79604.96 kWh
